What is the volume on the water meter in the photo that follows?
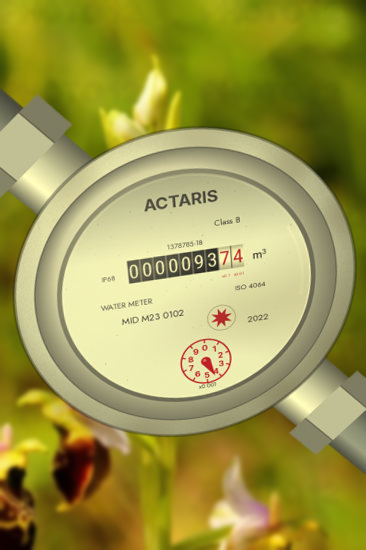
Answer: 93.744 m³
